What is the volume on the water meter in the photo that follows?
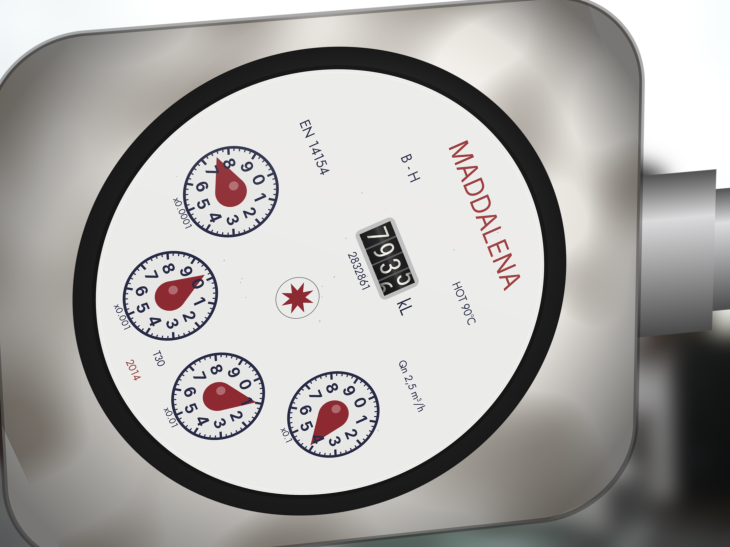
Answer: 7935.4097 kL
